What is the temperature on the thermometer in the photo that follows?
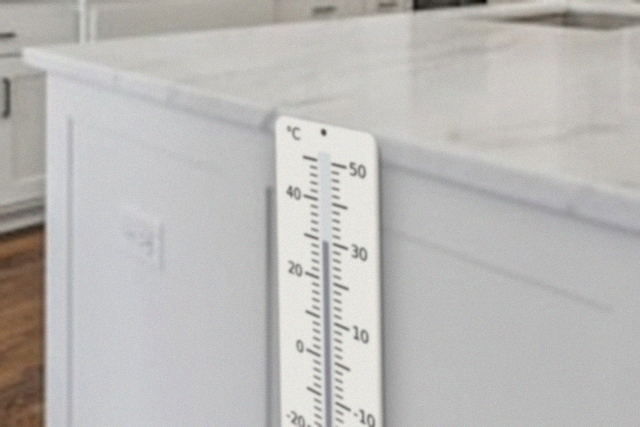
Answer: 30 °C
